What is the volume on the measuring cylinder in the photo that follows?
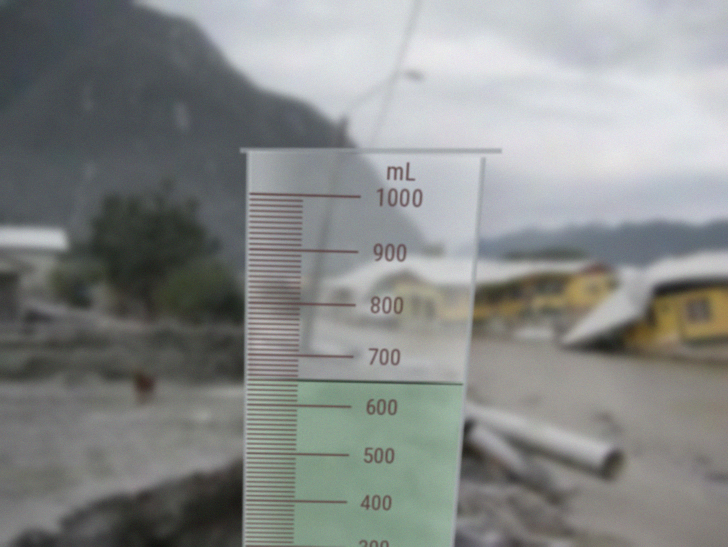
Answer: 650 mL
